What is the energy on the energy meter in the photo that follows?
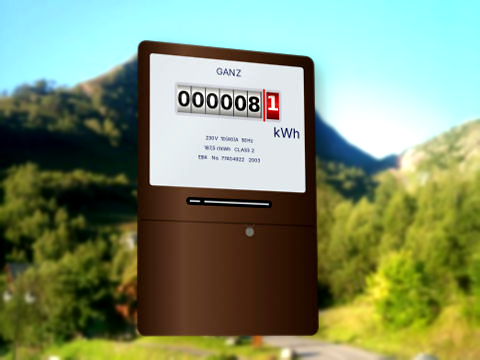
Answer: 8.1 kWh
